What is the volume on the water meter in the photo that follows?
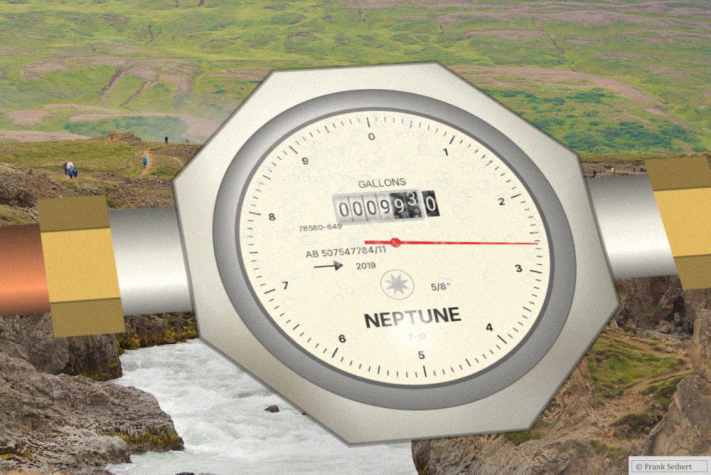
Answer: 9932.6 gal
